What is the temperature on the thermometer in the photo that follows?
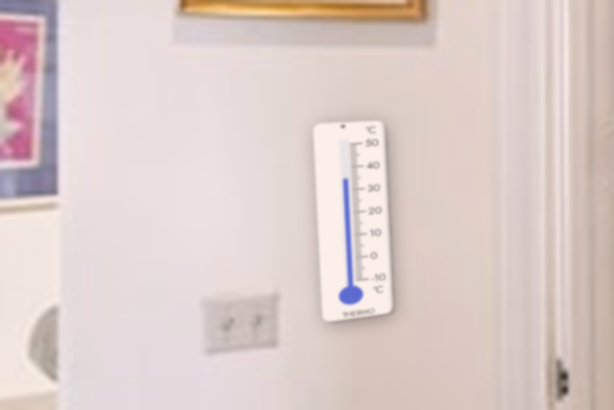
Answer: 35 °C
